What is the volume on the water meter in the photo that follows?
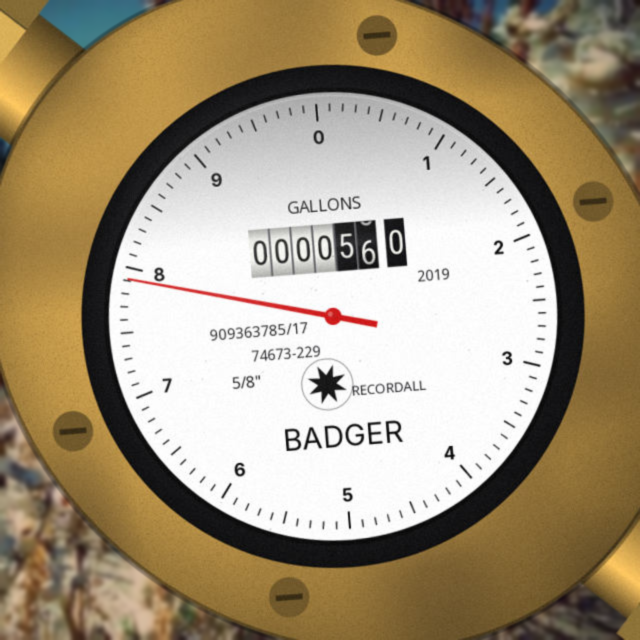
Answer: 557.9 gal
